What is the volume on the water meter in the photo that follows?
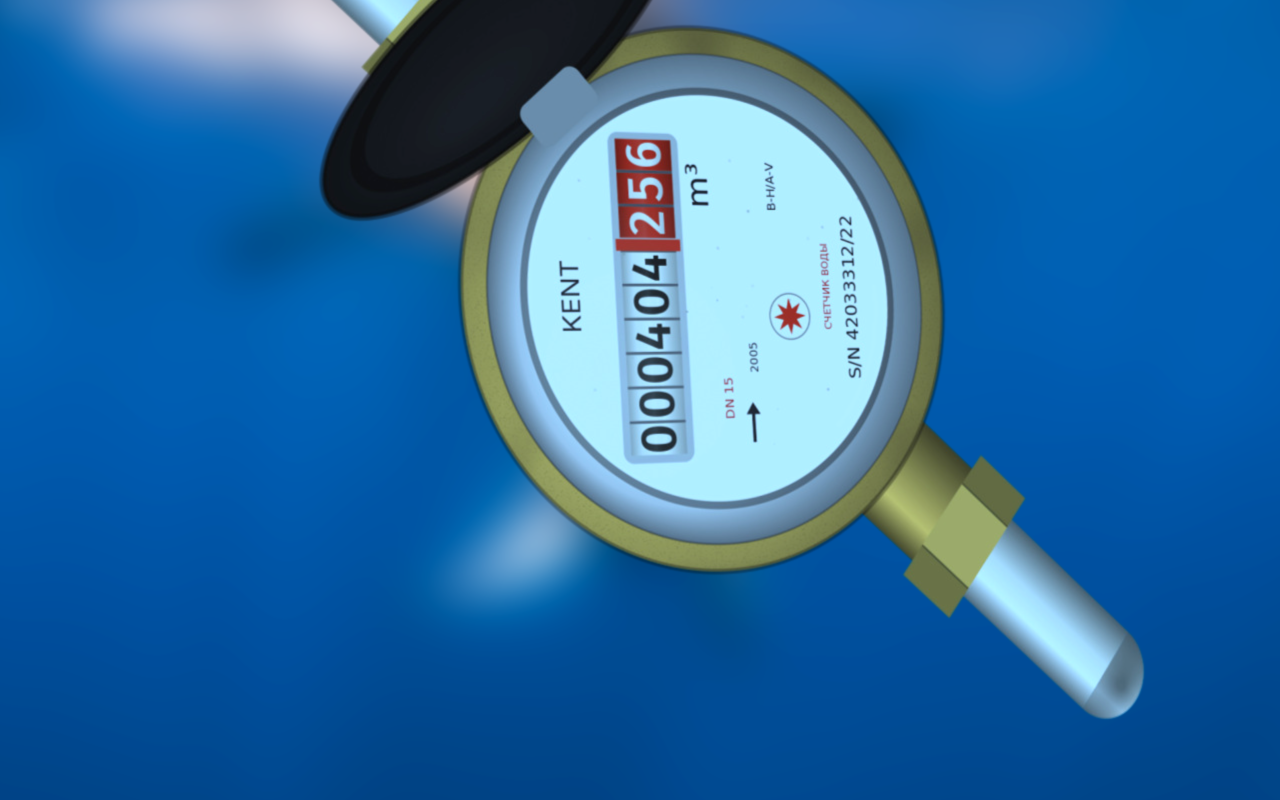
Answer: 404.256 m³
